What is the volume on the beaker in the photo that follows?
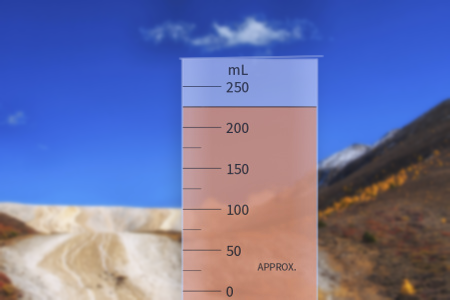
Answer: 225 mL
